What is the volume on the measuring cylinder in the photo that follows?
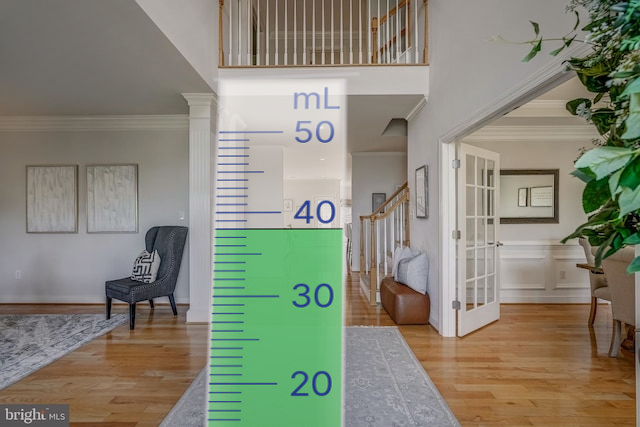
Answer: 38 mL
